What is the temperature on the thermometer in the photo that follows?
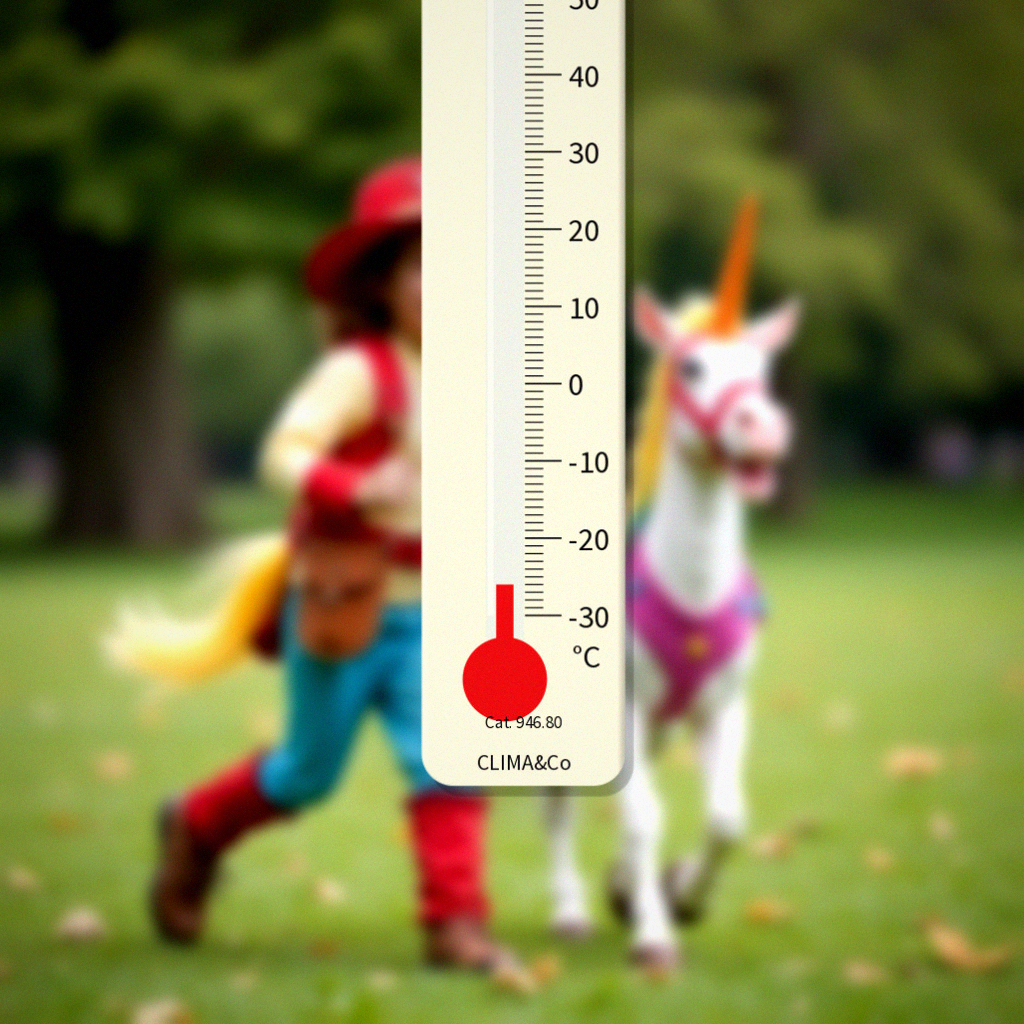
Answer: -26 °C
